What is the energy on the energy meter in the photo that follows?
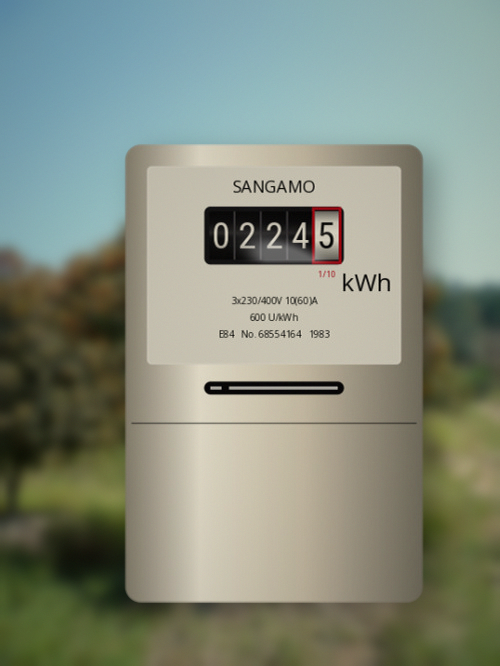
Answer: 224.5 kWh
